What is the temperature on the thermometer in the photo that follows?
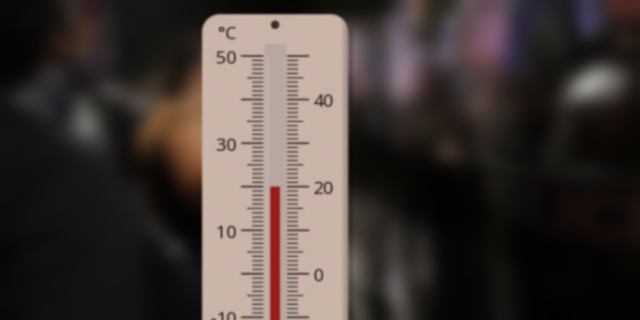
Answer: 20 °C
